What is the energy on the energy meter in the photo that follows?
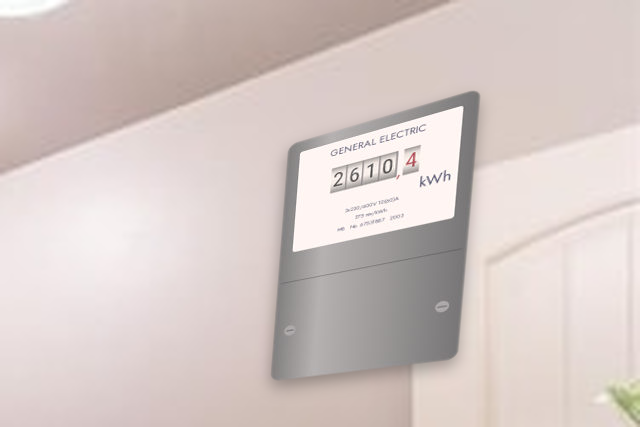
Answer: 2610.4 kWh
